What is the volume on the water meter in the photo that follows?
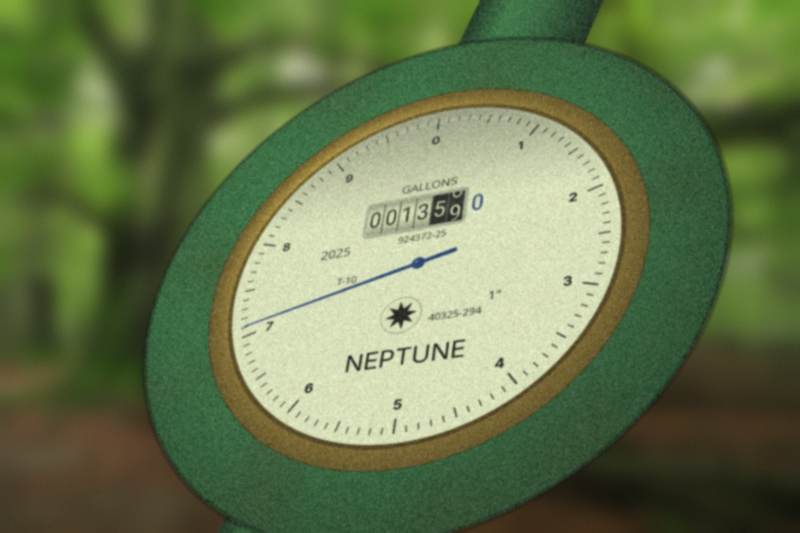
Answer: 13587.1 gal
